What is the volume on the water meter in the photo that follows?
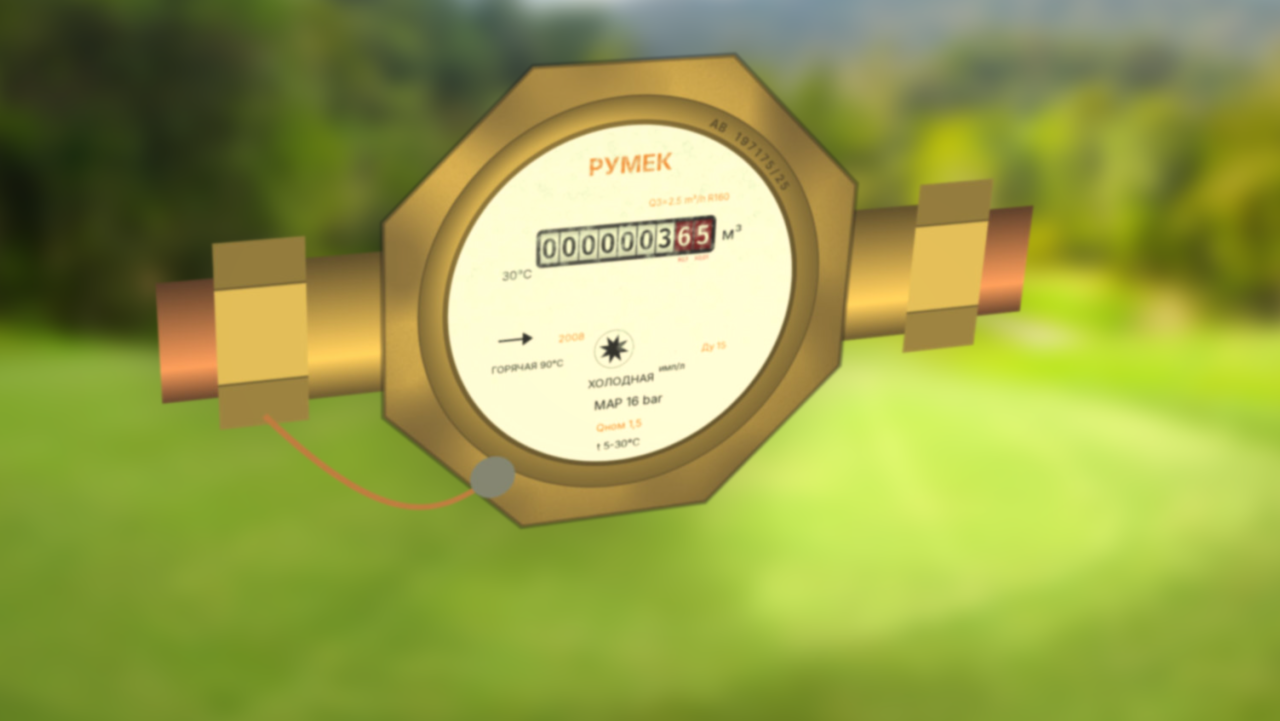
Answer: 3.65 m³
